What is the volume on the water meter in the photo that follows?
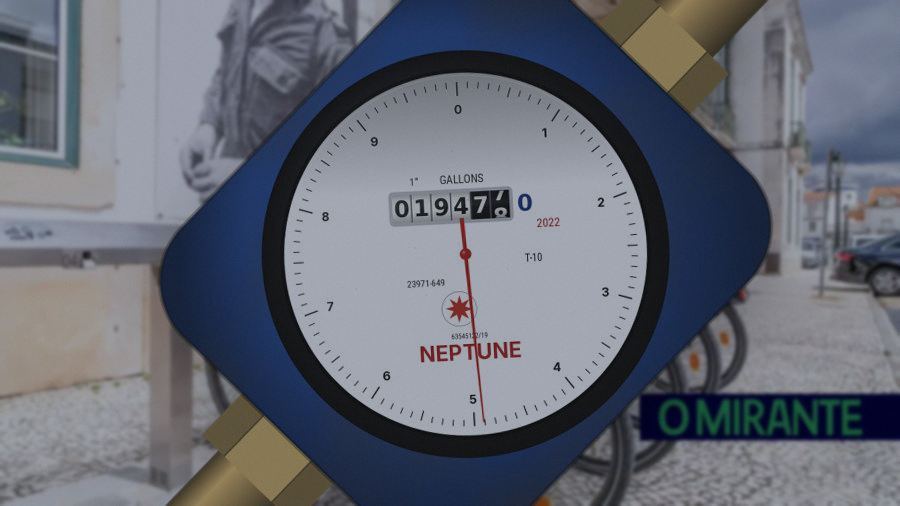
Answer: 194774.9 gal
